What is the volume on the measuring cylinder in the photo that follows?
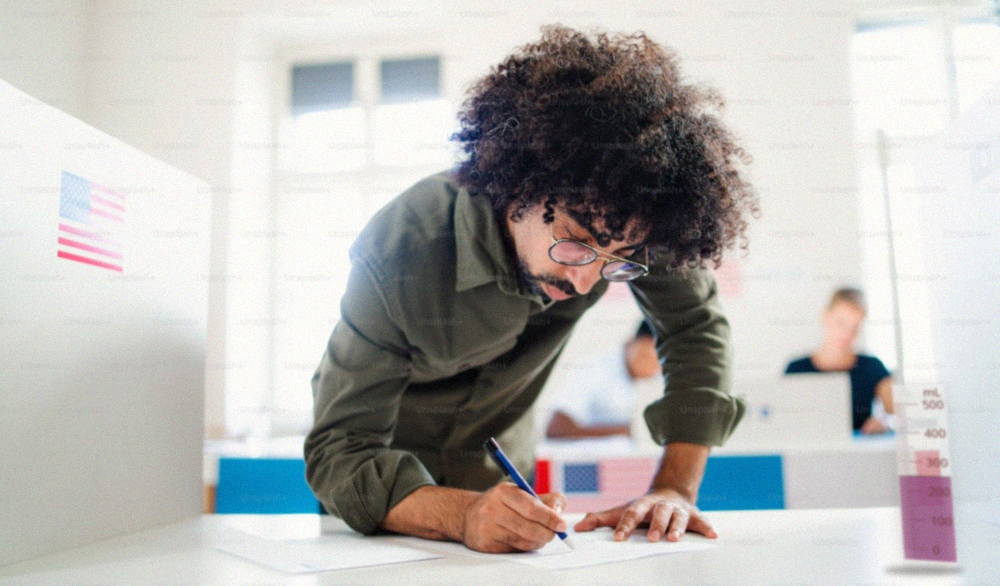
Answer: 250 mL
